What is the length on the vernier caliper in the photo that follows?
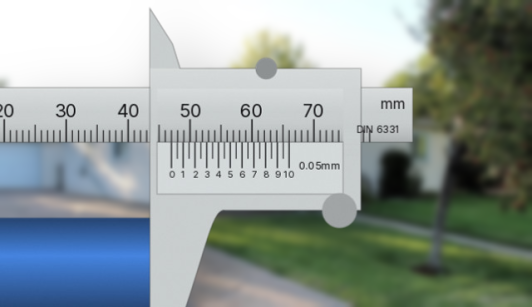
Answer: 47.0 mm
